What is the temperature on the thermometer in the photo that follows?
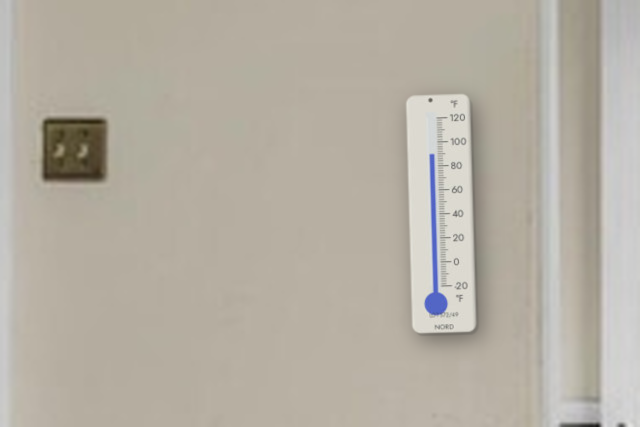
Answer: 90 °F
